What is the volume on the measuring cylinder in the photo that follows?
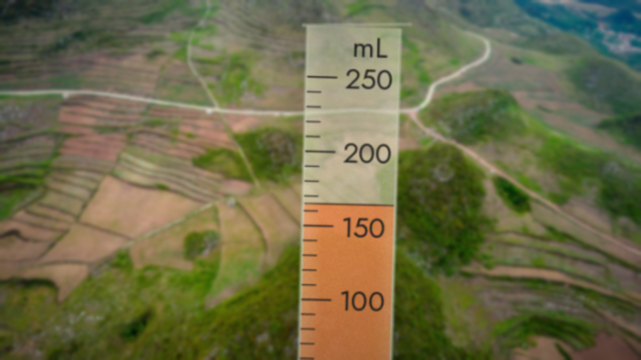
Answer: 165 mL
